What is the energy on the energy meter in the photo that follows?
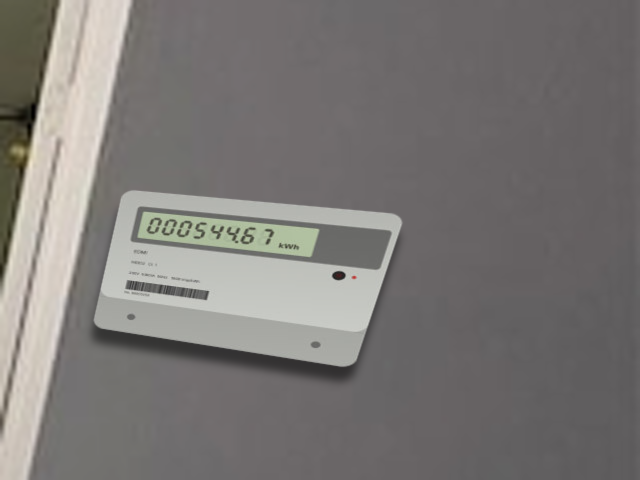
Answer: 544.67 kWh
